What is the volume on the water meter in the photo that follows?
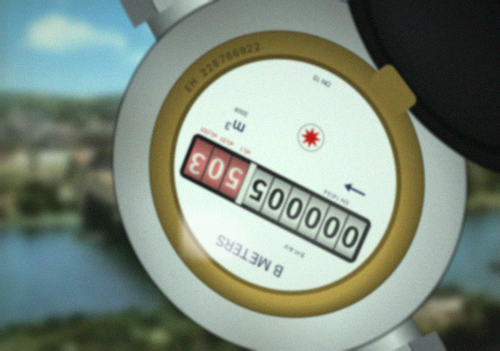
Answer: 5.503 m³
